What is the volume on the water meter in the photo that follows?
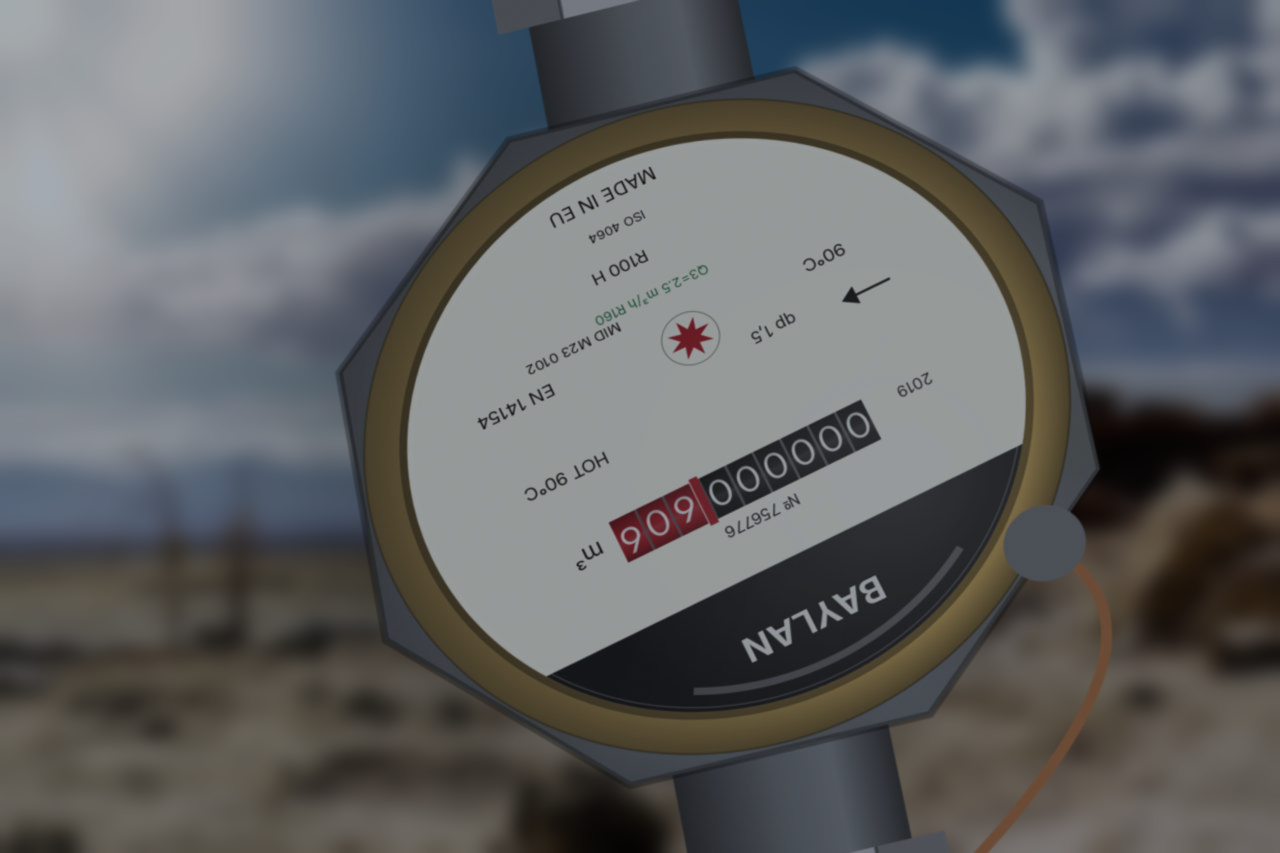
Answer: 0.606 m³
